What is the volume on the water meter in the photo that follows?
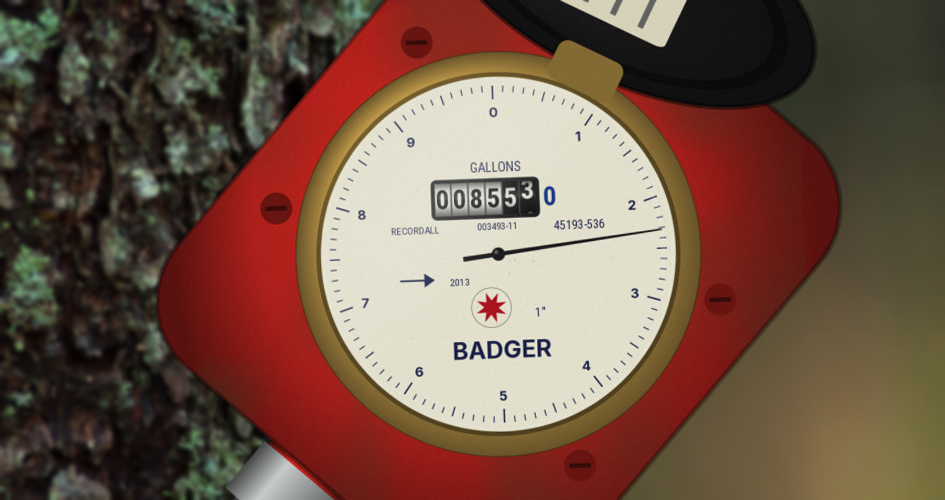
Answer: 85532.3 gal
